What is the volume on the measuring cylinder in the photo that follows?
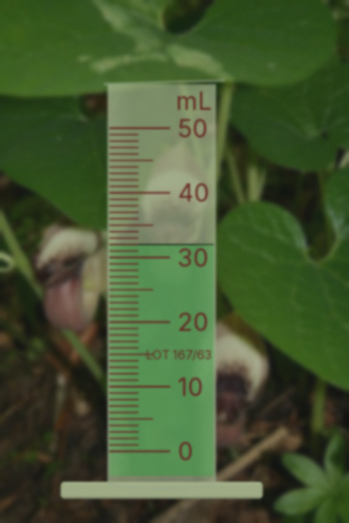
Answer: 32 mL
